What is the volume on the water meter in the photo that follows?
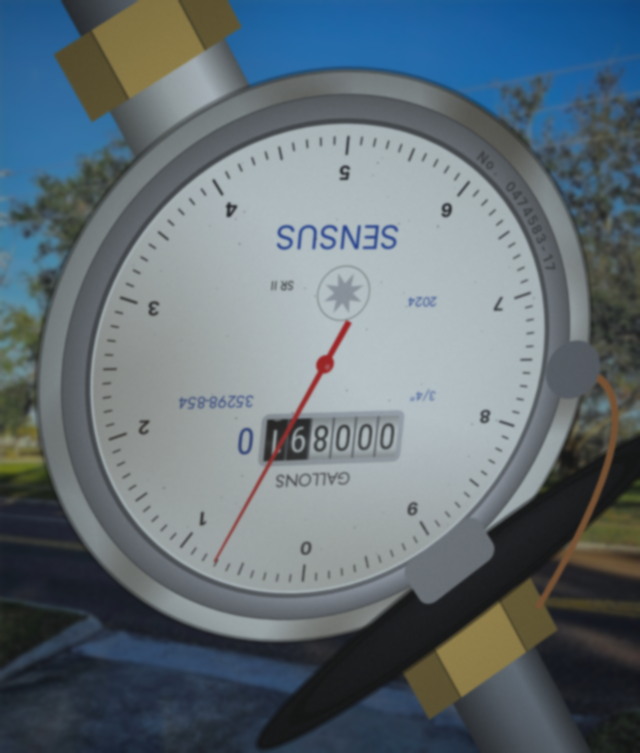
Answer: 8910.7 gal
